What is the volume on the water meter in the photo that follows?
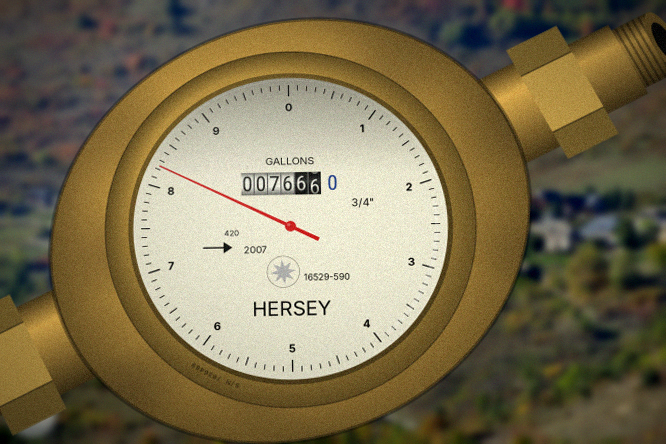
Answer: 76658.2 gal
